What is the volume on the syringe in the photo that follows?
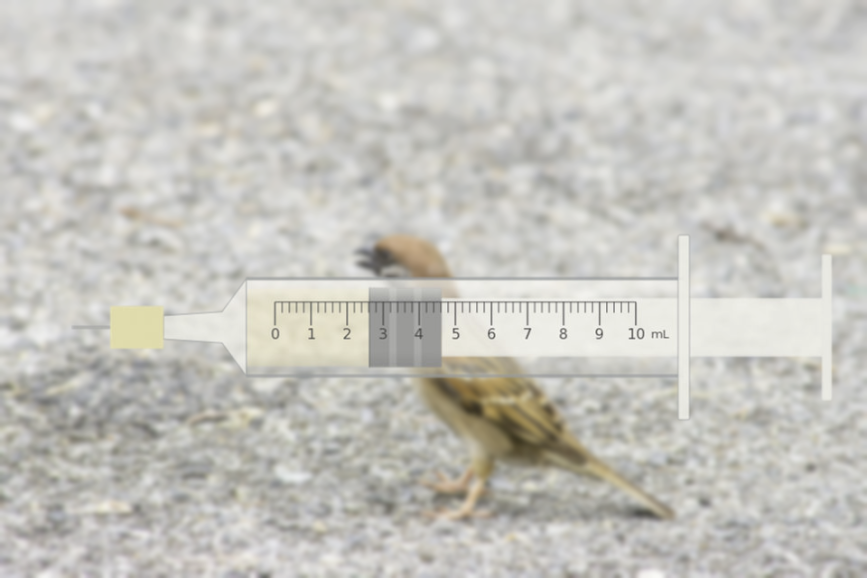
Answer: 2.6 mL
